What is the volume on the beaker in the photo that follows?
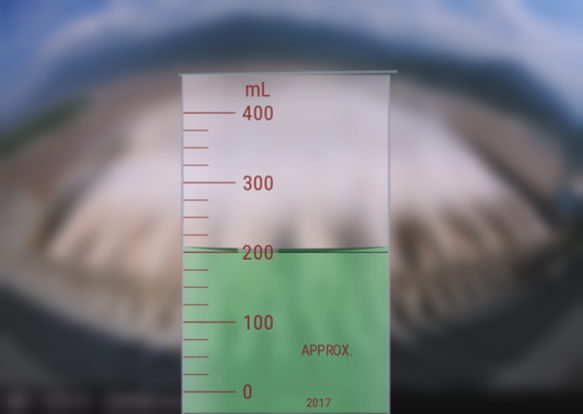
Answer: 200 mL
